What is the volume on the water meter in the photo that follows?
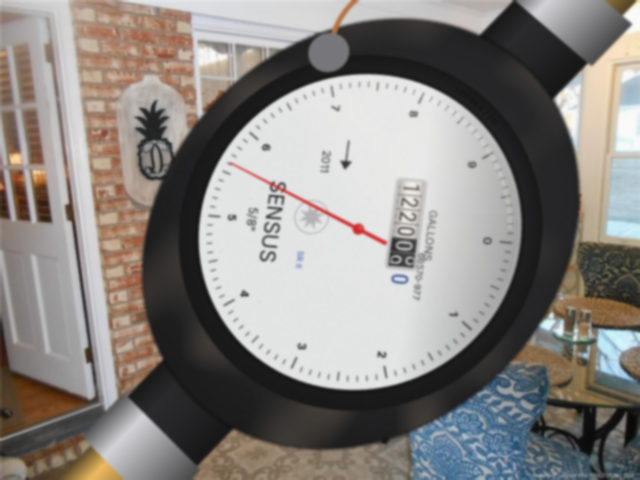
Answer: 1220085.6 gal
